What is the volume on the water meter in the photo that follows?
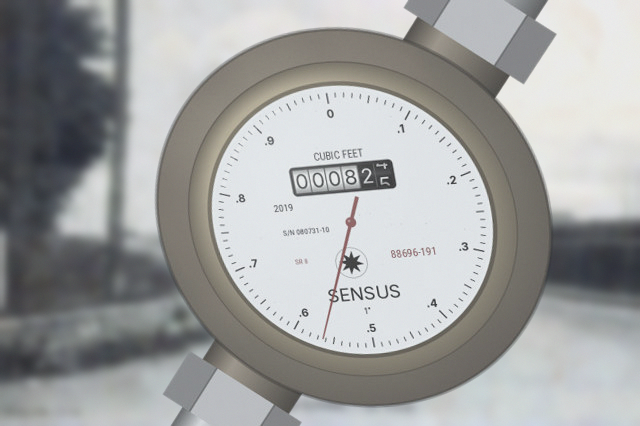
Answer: 824.56 ft³
